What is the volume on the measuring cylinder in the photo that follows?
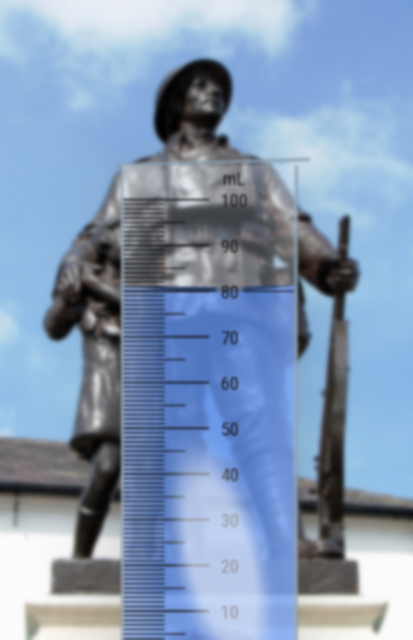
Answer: 80 mL
